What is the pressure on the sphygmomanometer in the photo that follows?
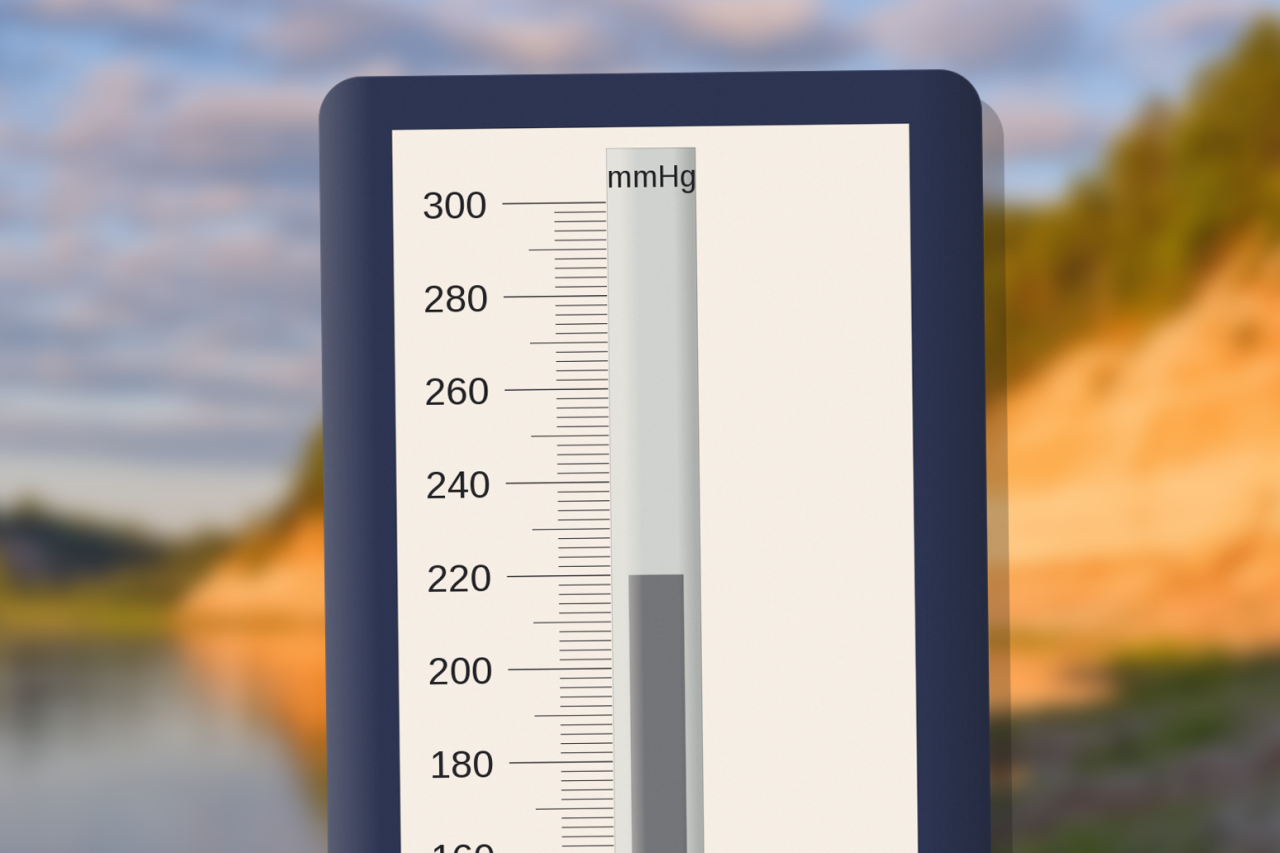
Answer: 220 mmHg
